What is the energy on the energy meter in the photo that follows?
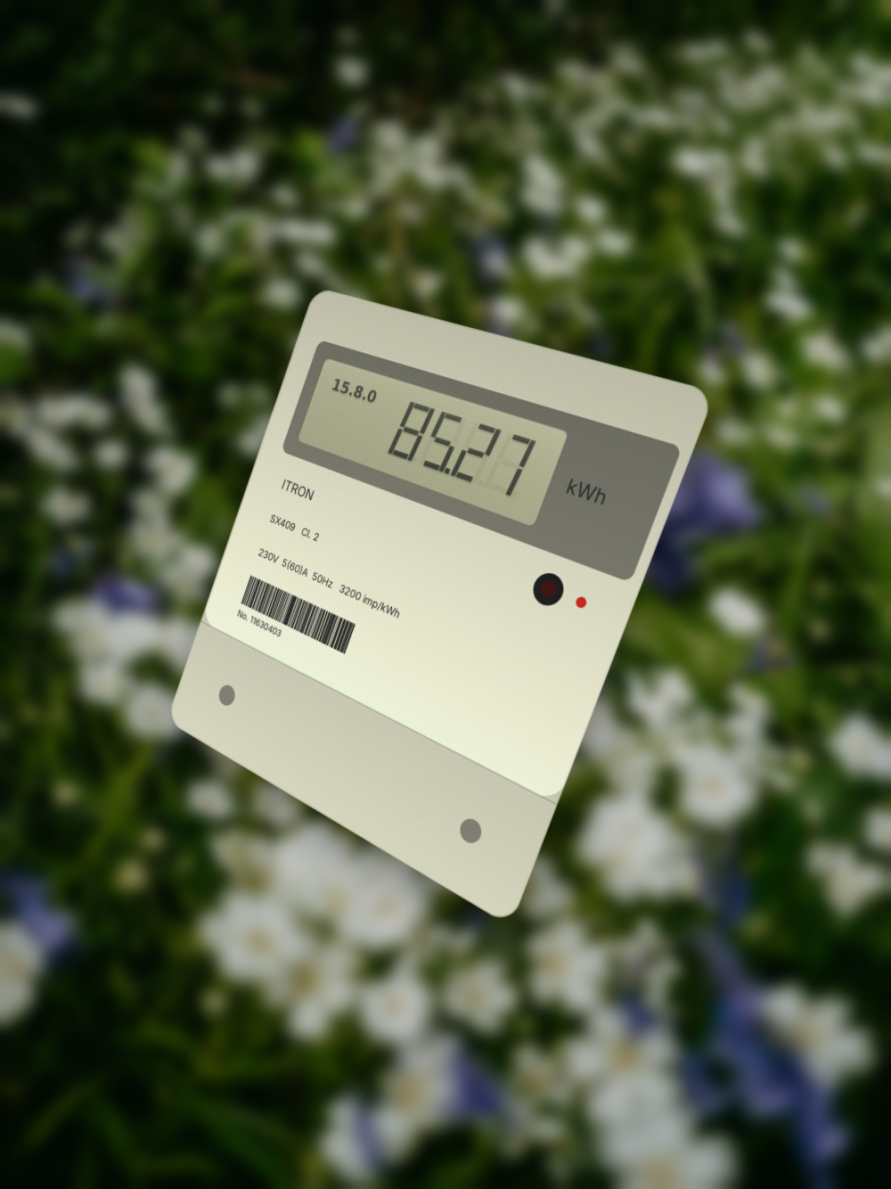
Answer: 85.27 kWh
